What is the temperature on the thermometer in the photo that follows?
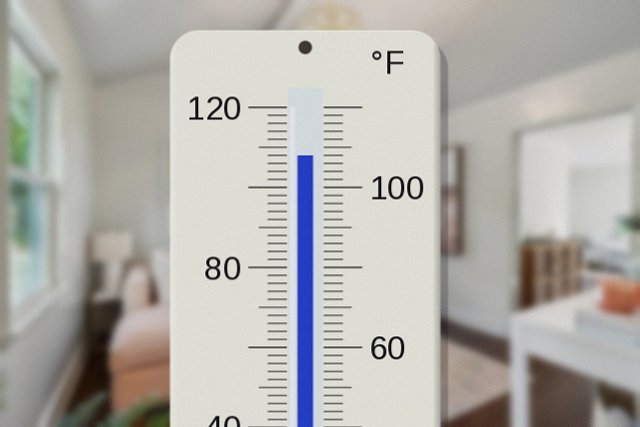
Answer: 108 °F
